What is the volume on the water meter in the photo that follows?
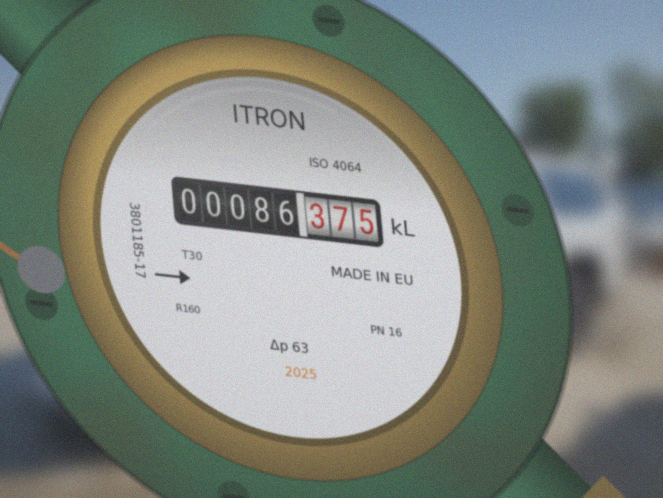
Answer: 86.375 kL
